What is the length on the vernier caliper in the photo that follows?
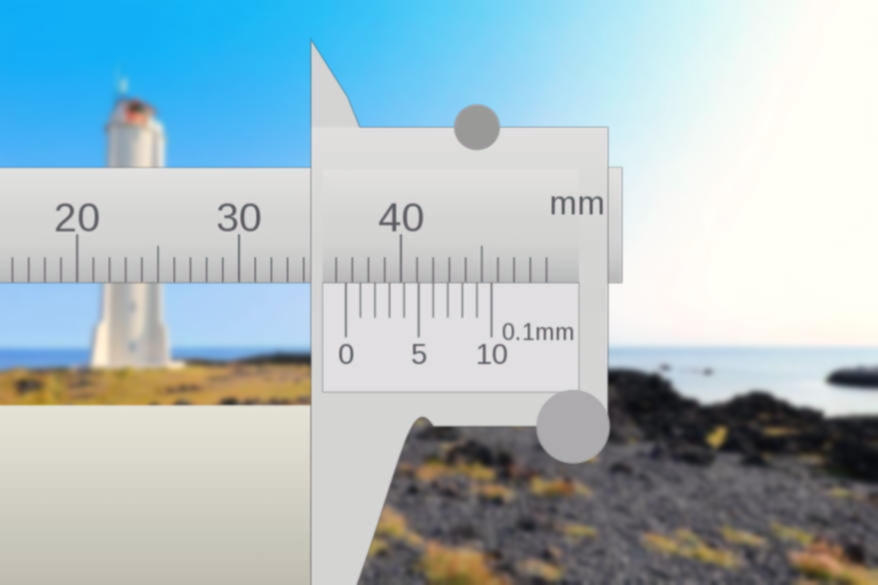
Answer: 36.6 mm
